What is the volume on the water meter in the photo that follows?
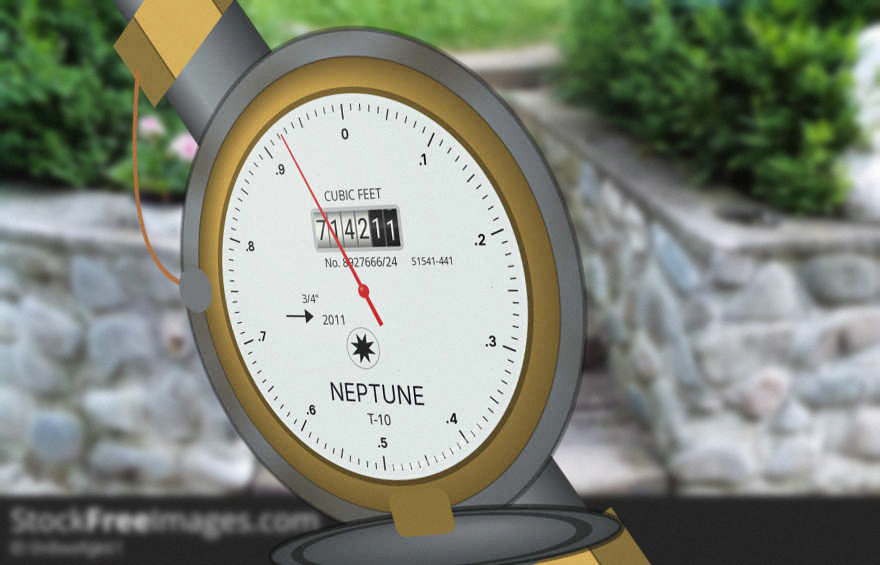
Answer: 714210.92 ft³
